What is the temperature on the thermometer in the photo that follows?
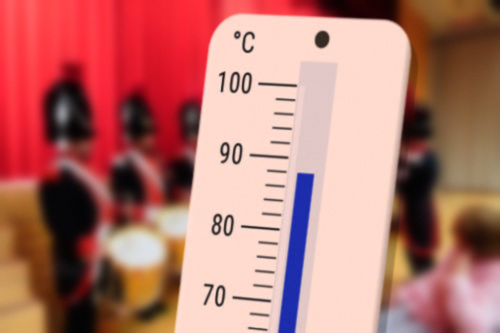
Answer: 88 °C
